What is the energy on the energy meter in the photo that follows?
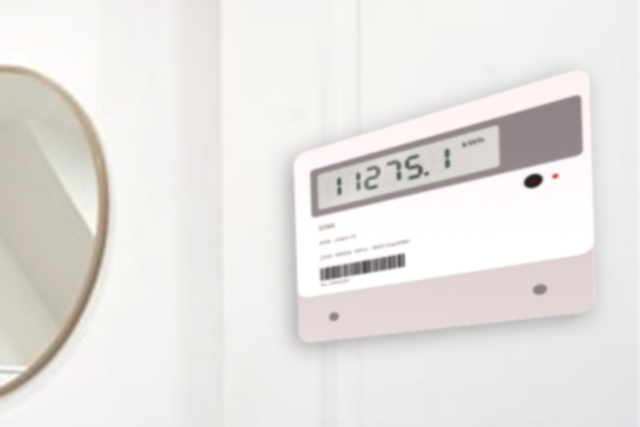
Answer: 11275.1 kWh
